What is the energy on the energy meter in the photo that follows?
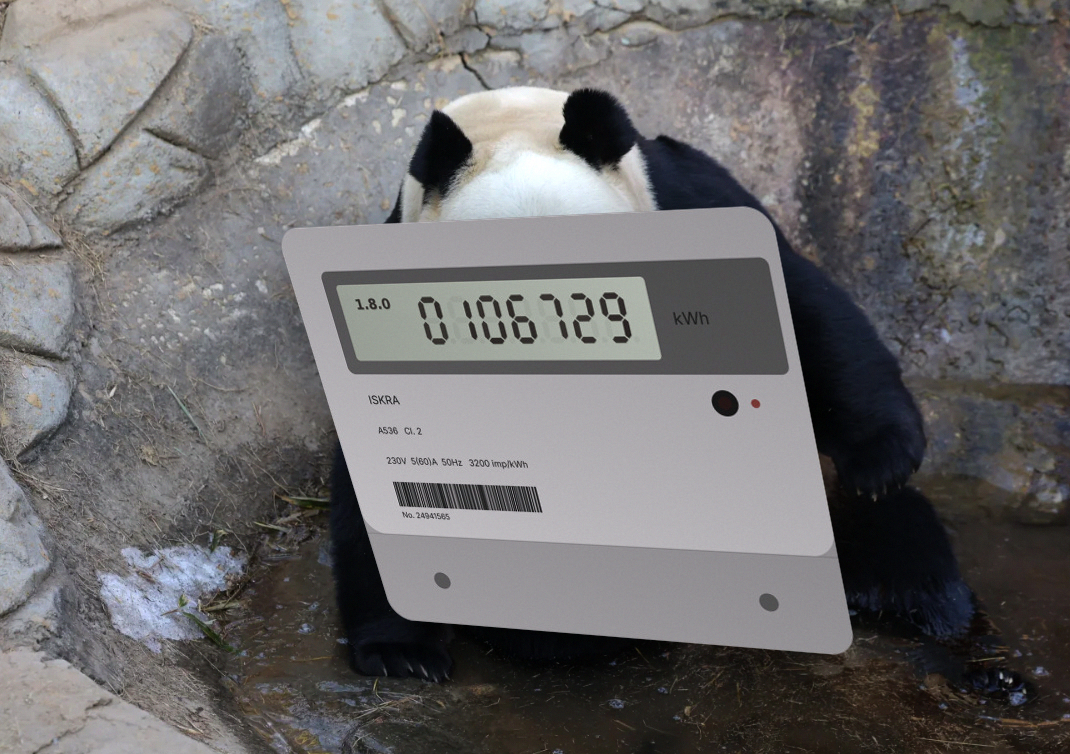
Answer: 106729 kWh
